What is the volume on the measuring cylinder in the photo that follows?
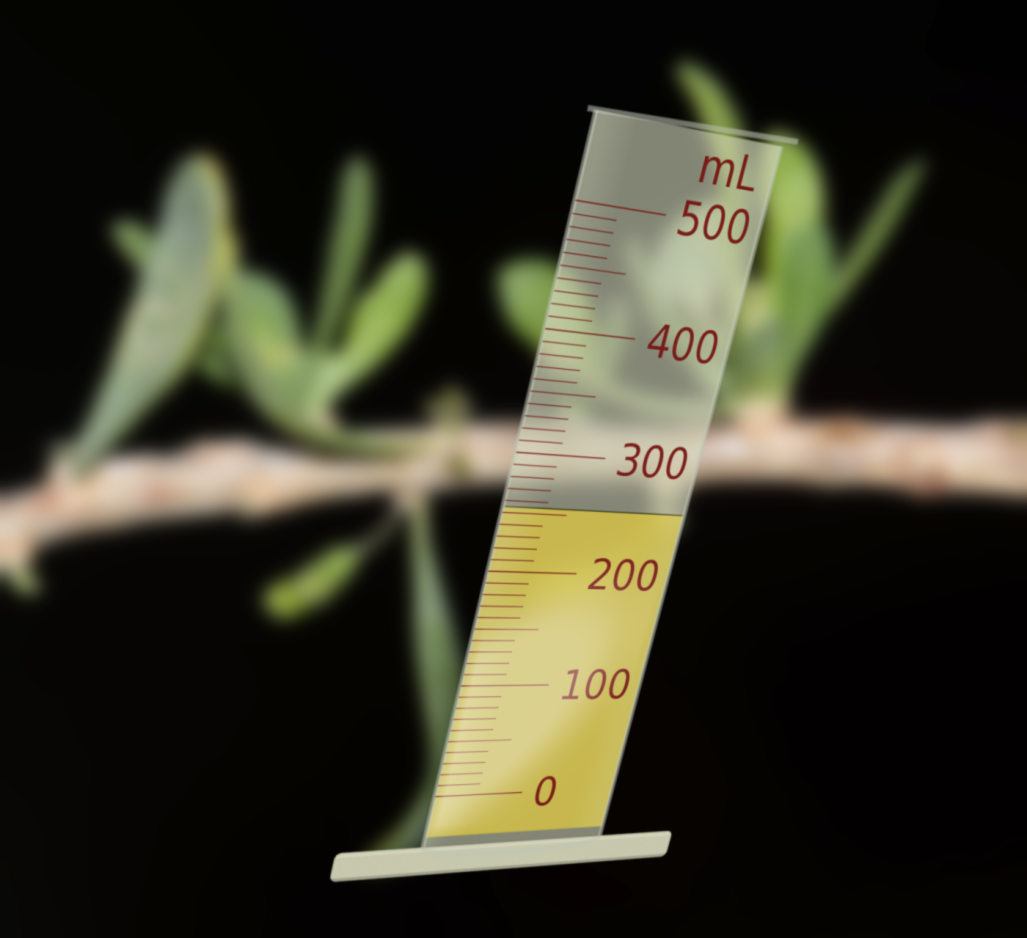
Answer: 255 mL
